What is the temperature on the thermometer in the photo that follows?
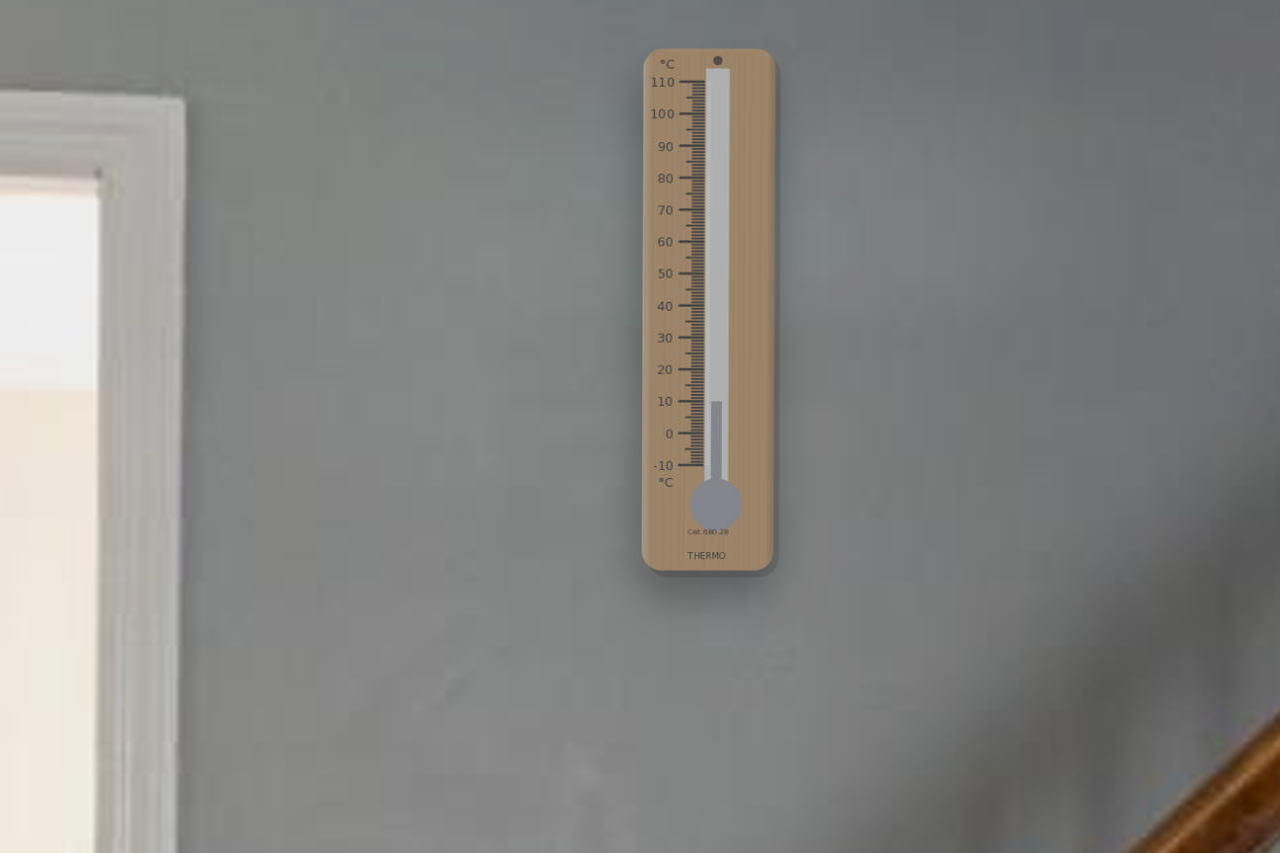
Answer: 10 °C
